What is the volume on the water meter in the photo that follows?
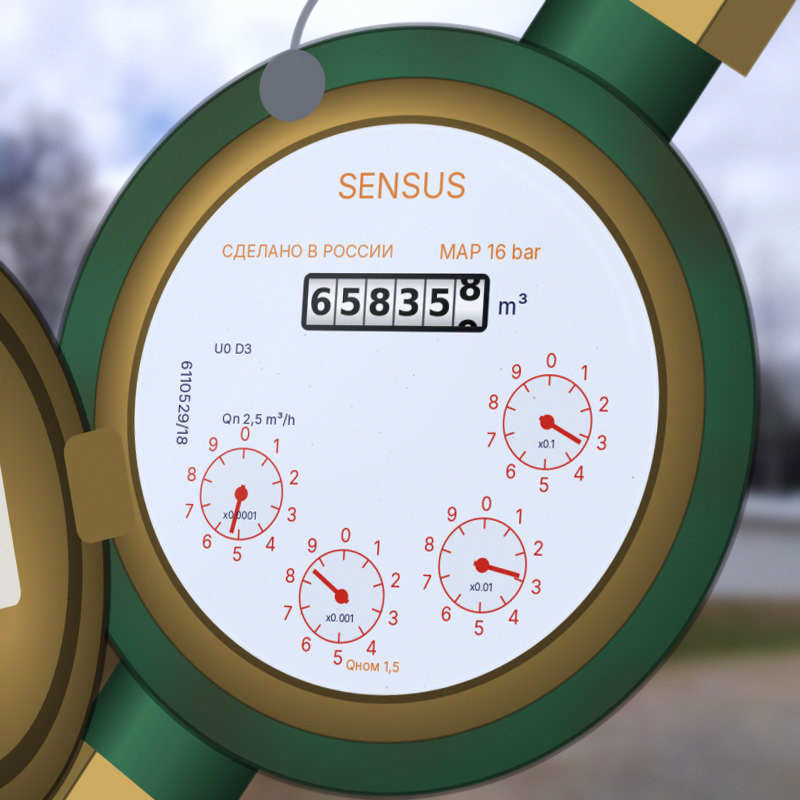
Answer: 658358.3285 m³
